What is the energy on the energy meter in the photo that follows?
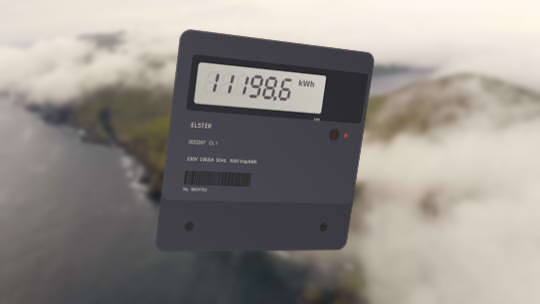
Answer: 11198.6 kWh
